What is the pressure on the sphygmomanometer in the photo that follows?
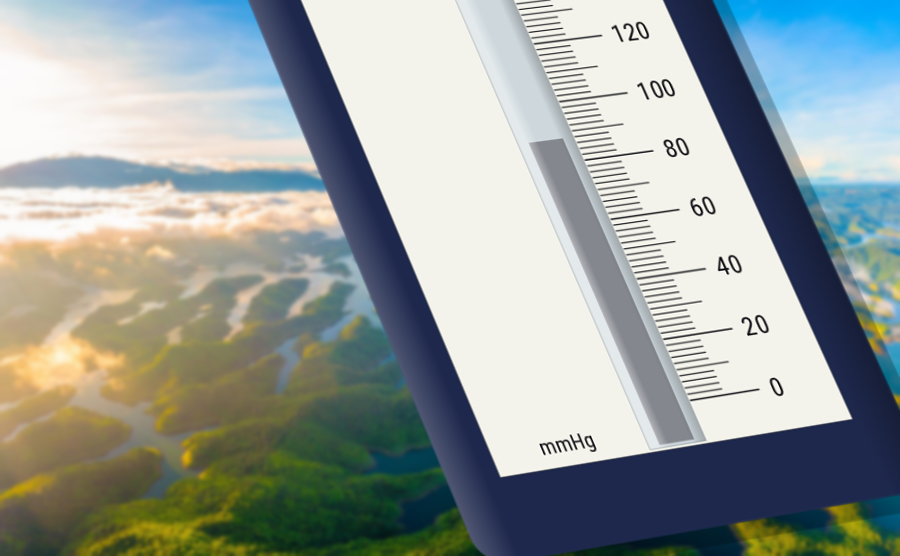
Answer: 88 mmHg
